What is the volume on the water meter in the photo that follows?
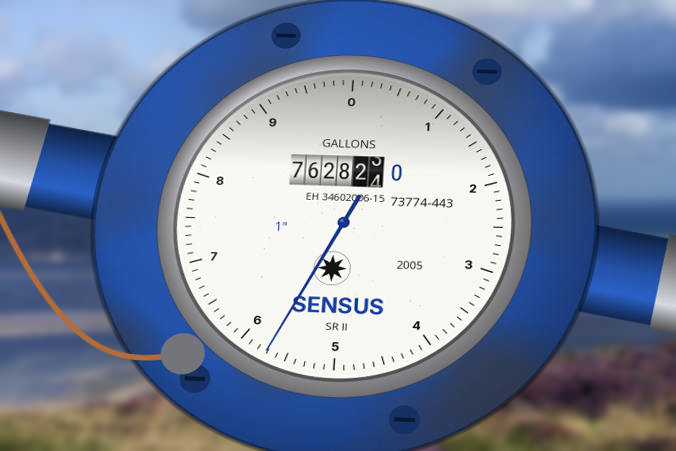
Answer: 7628235.7 gal
